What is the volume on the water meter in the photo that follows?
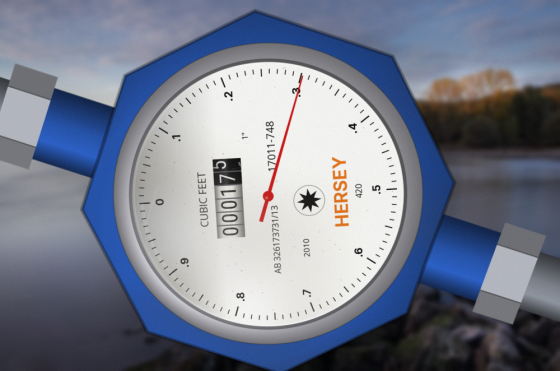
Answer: 175.30 ft³
